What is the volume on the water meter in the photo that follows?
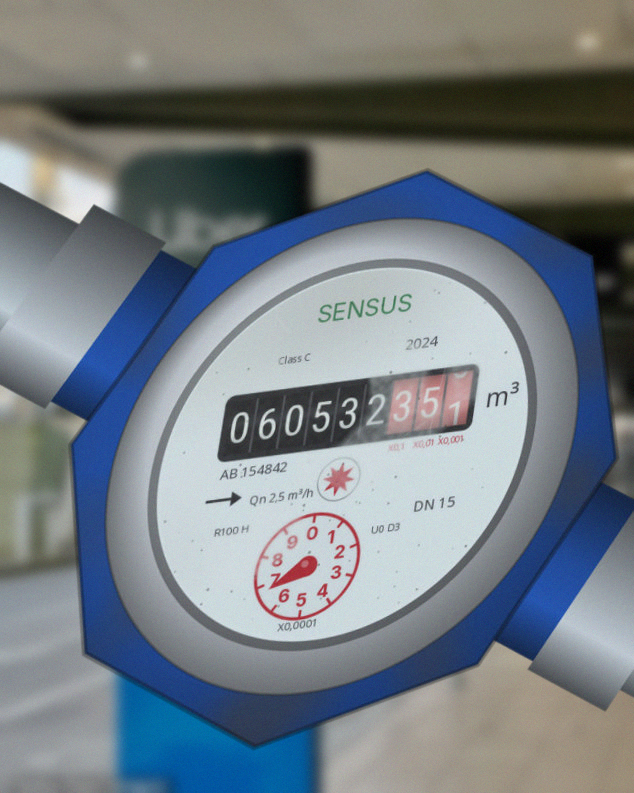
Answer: 60532.3506 m³
